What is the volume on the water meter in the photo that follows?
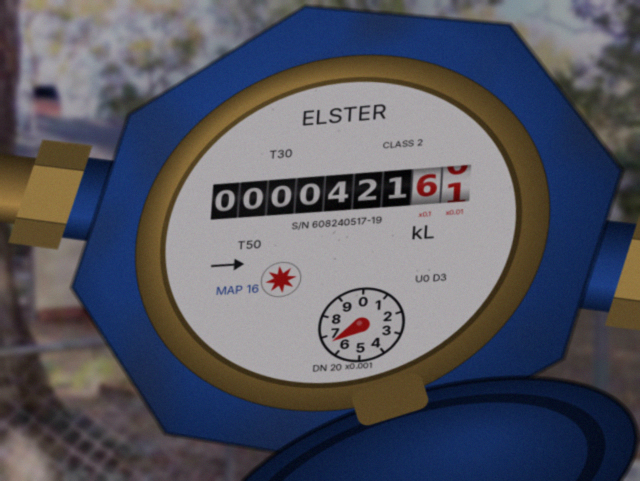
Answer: 421.606 kL
